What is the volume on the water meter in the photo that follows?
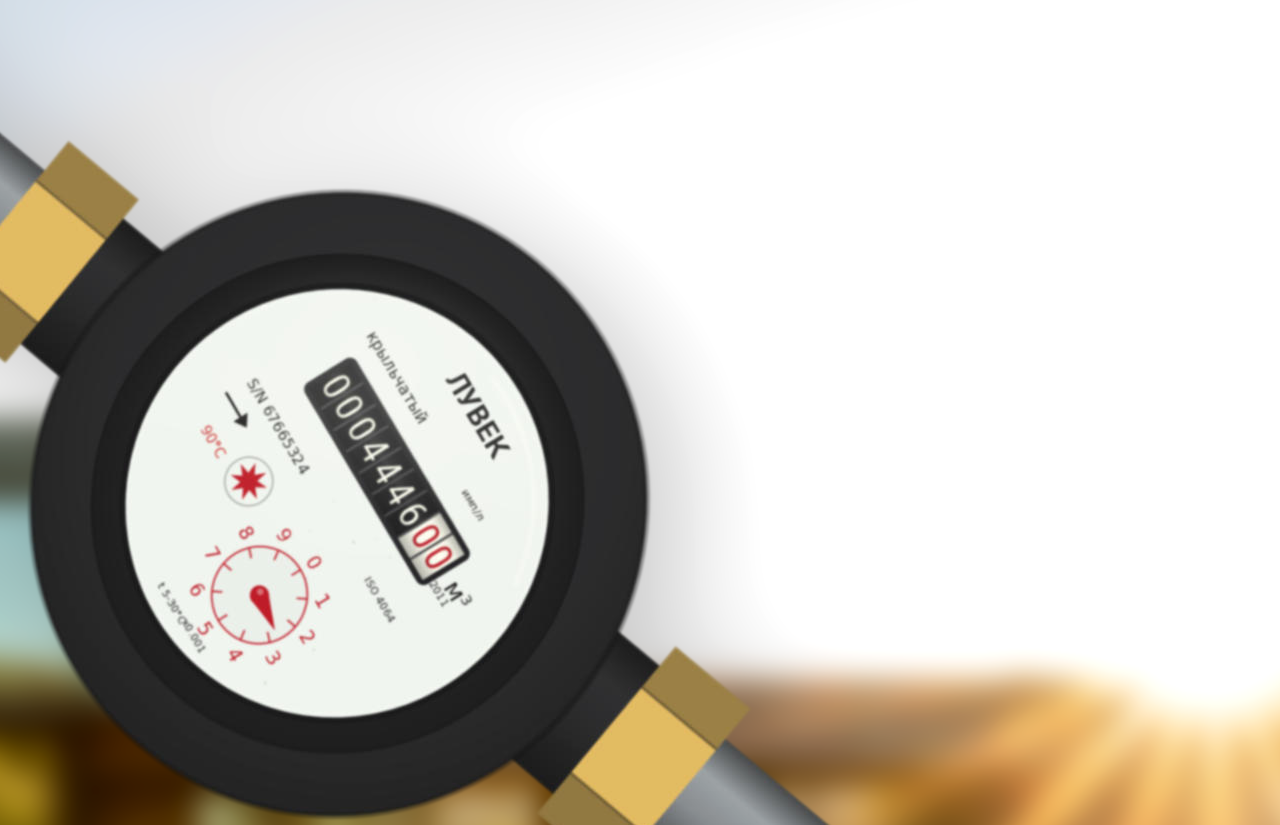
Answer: 4446.002 m³
